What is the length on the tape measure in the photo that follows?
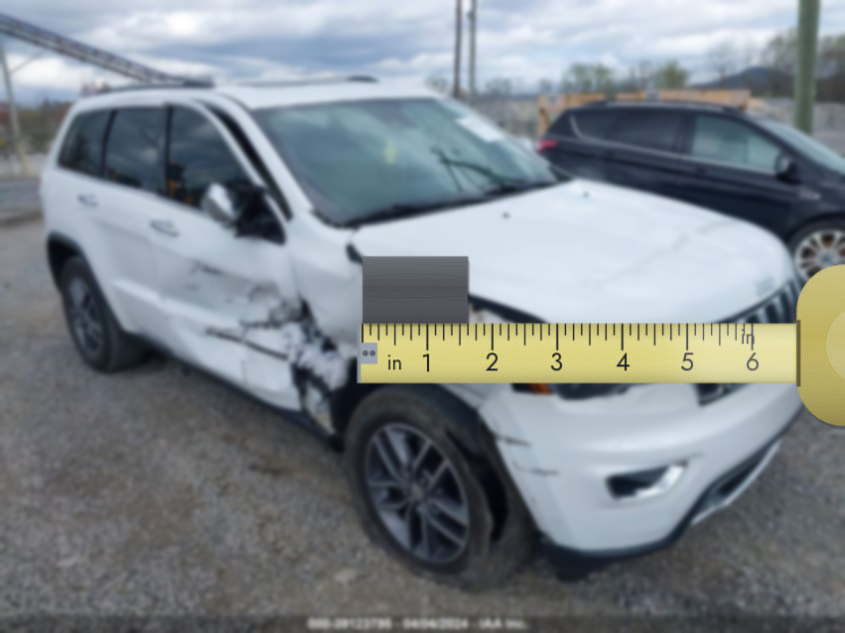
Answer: 1.625 in
